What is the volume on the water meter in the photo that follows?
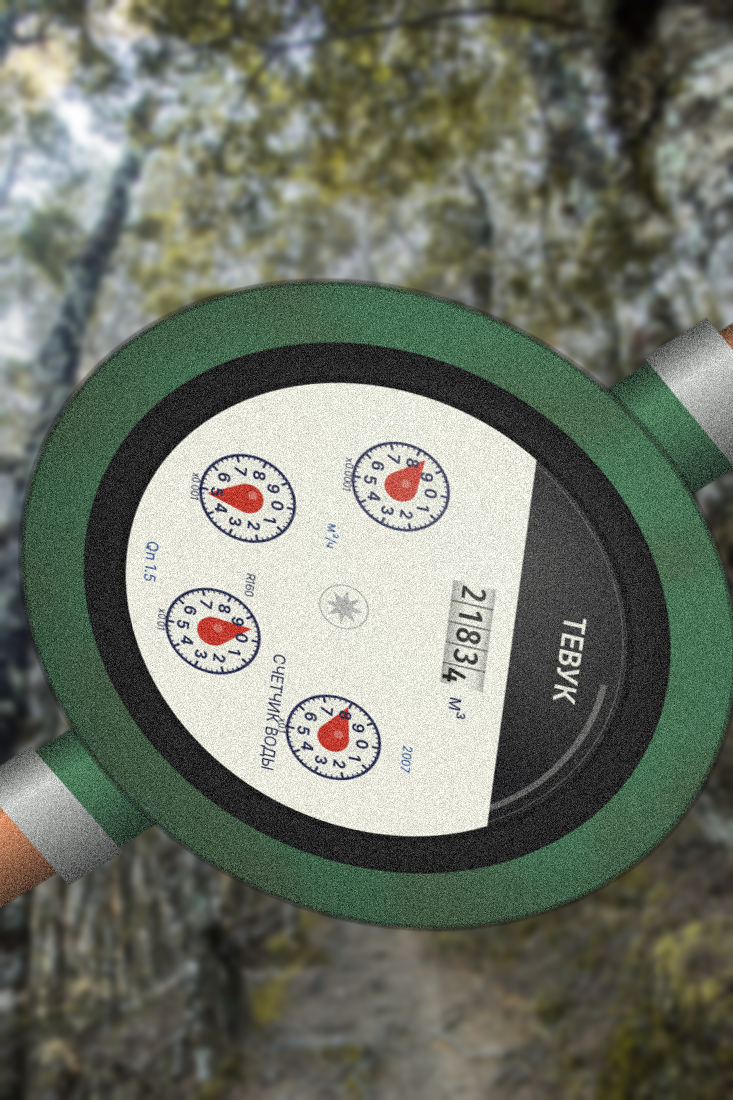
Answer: 21833.7948 m³
